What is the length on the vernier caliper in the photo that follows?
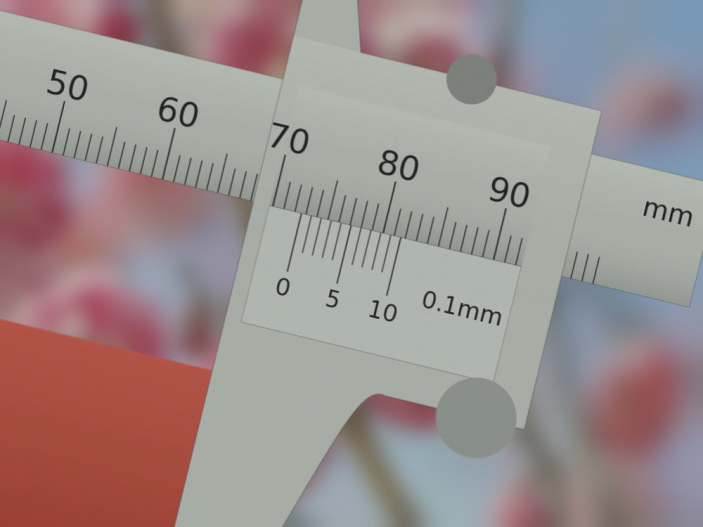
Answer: 72.6 mm
